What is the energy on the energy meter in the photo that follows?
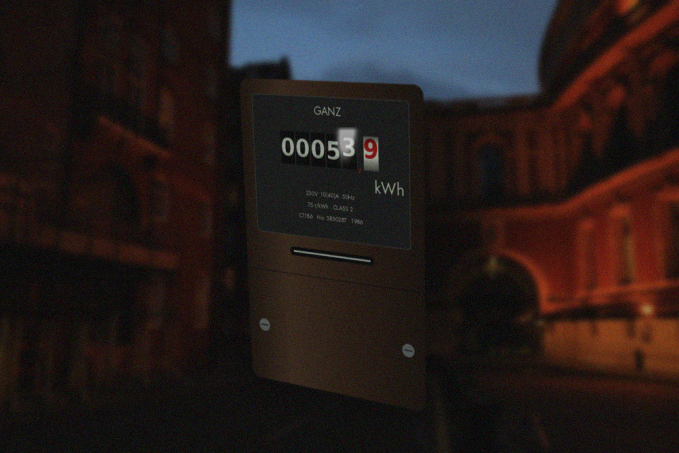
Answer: 53.9 kWh
